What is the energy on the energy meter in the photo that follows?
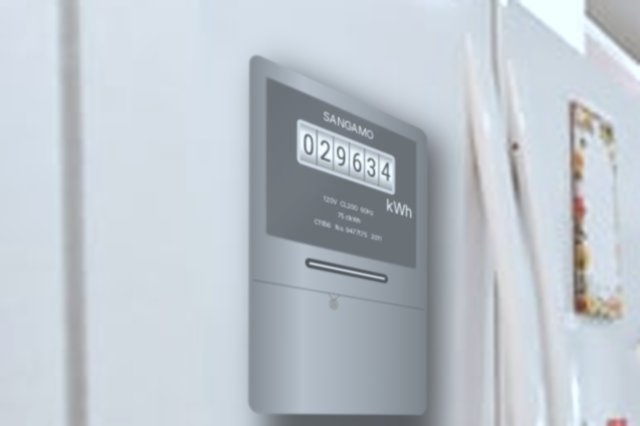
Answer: 29634 kWh
